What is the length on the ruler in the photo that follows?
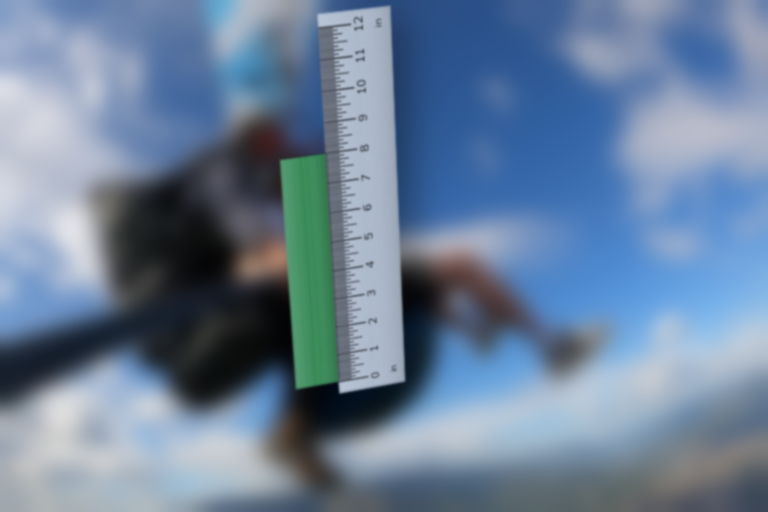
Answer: 8 in
